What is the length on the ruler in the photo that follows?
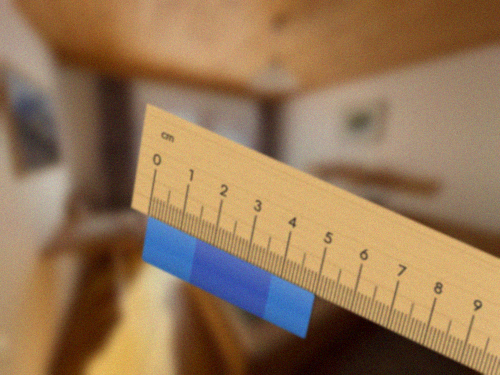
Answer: 5 cm
